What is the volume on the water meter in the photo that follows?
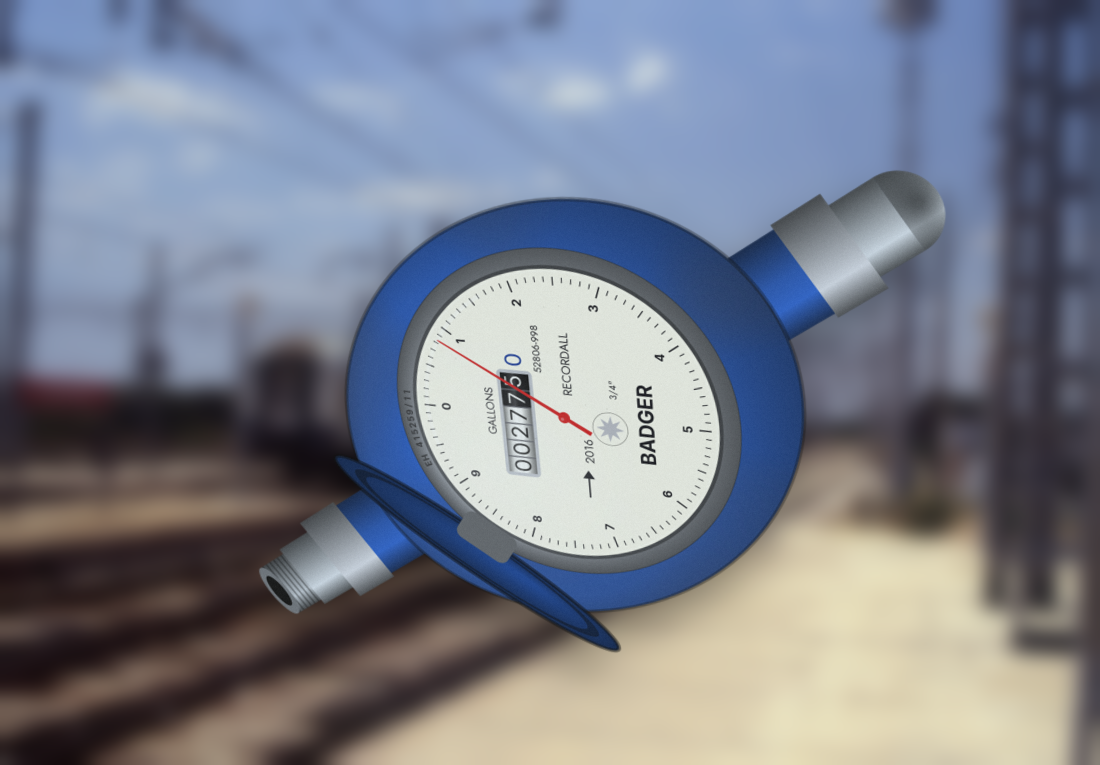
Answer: 27750.8 gal
